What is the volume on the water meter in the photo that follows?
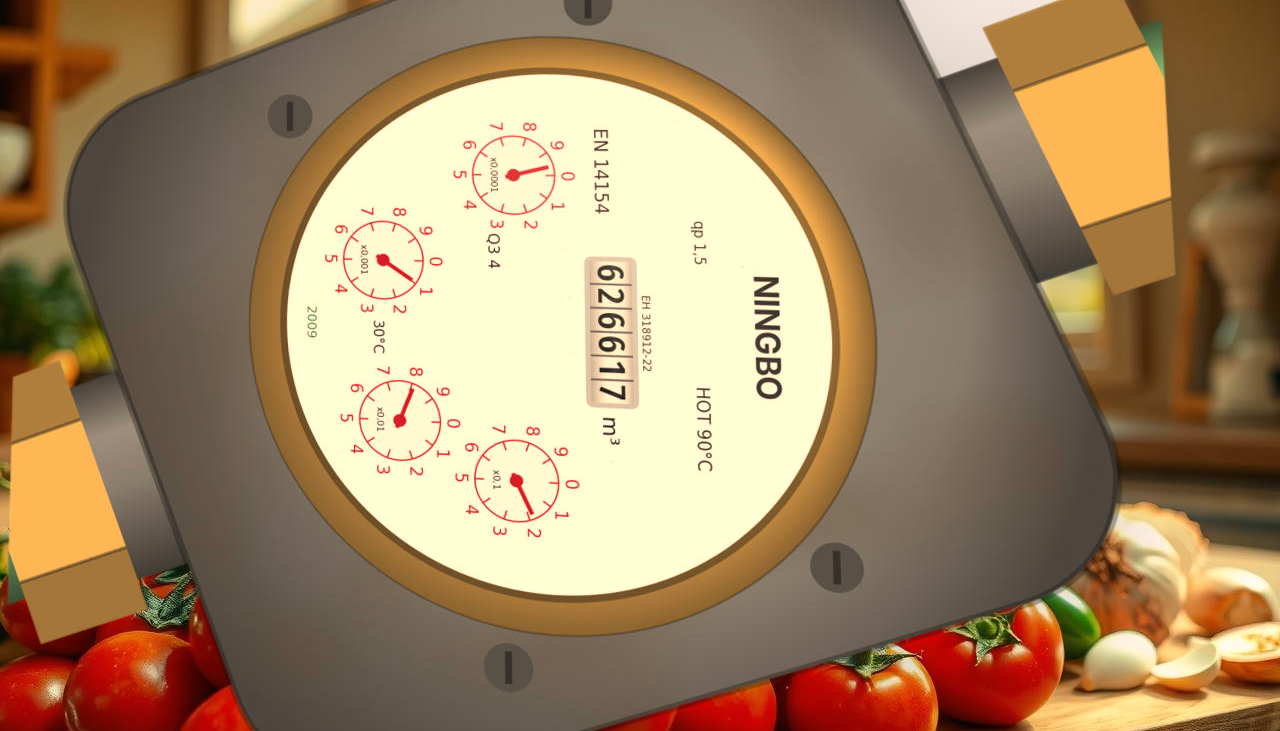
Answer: 626617.1809 m³
